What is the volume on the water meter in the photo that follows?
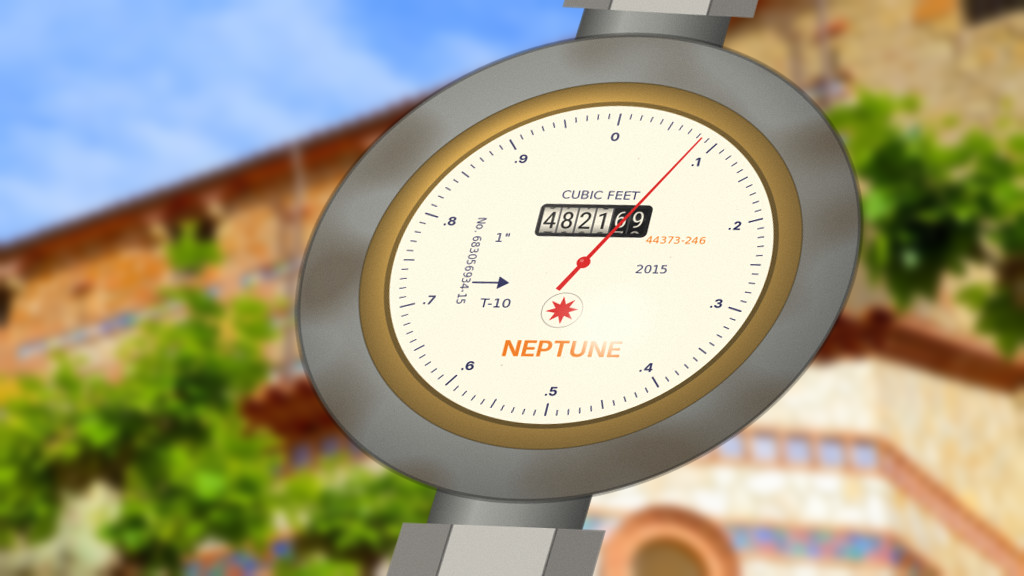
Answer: 482169.08 ft³
